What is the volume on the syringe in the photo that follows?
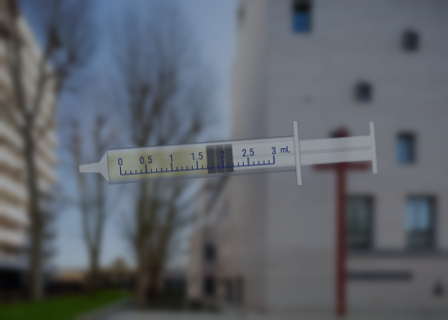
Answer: 1.7 mL
